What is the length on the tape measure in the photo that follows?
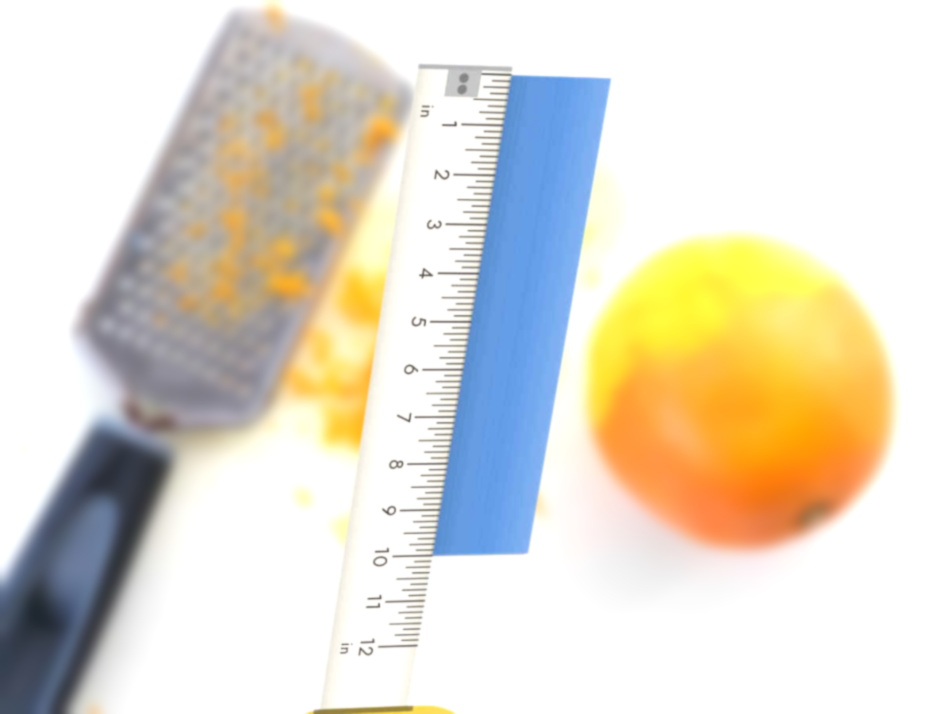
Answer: 10 in
